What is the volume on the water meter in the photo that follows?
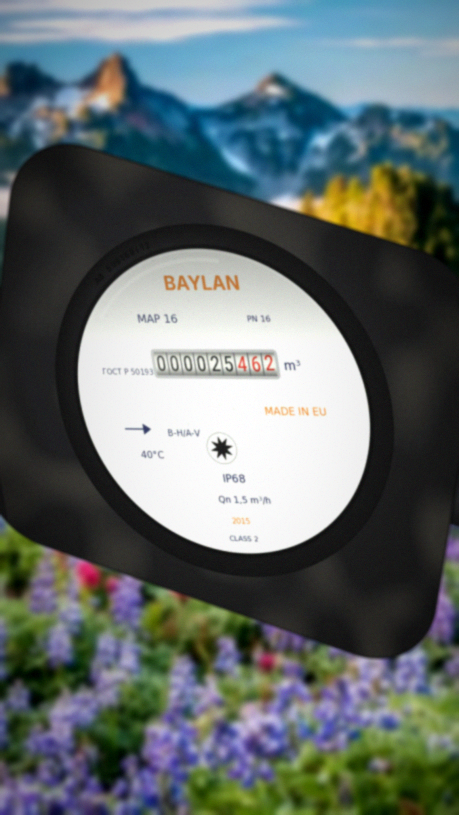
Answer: 25.462 m³
